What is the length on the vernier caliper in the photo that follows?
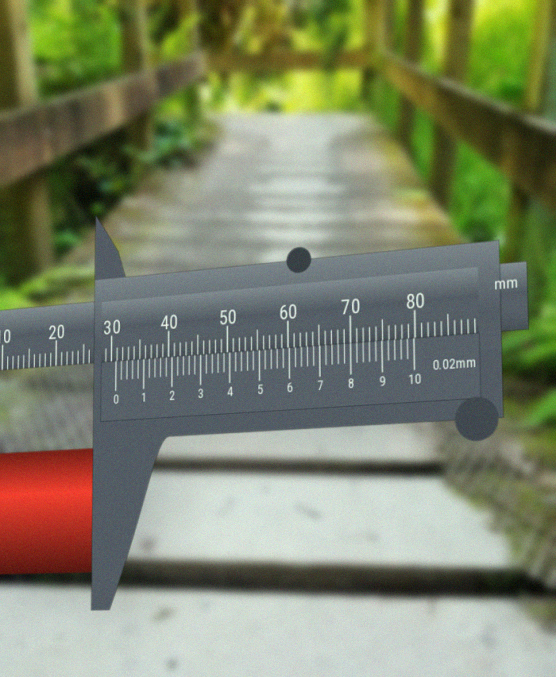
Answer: 30.8 mm
